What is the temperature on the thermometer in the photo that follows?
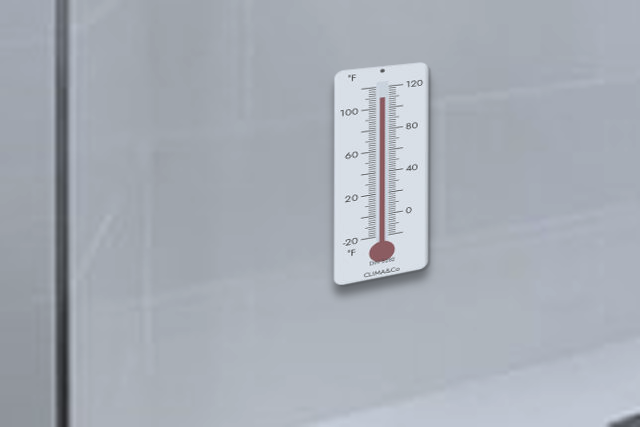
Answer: 110 °F
